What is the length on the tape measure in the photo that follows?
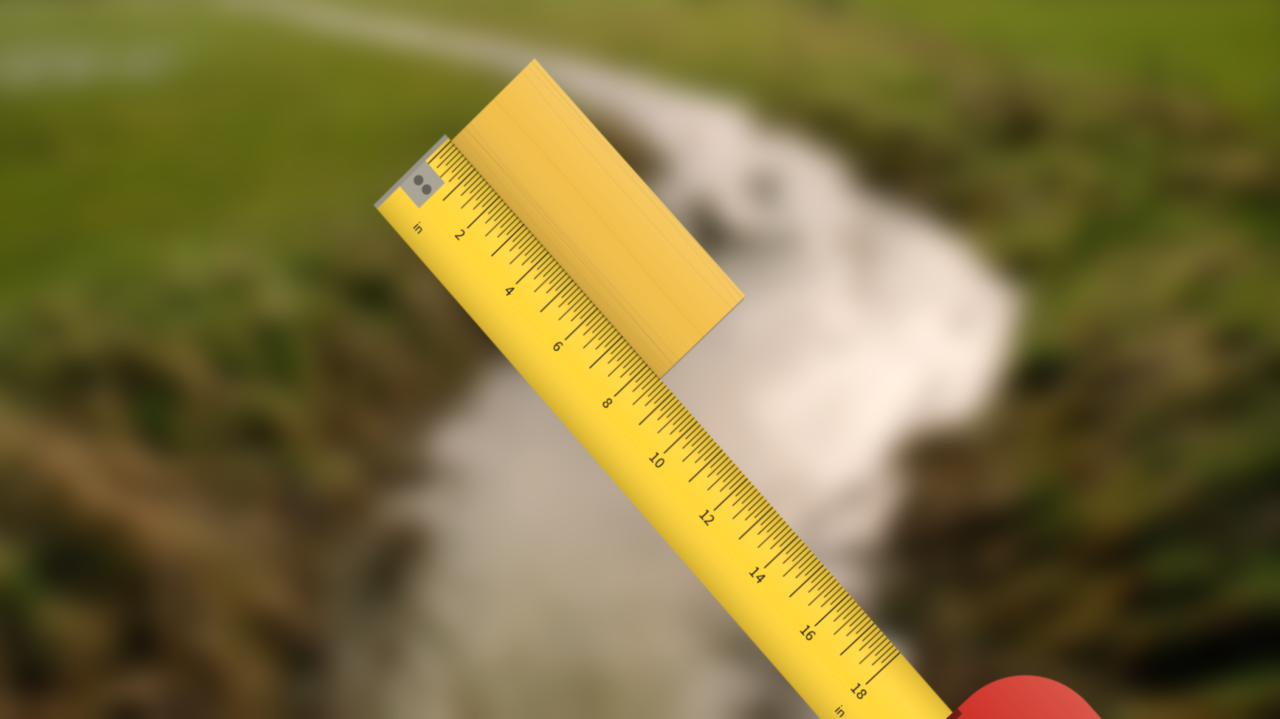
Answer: 8.5 in
